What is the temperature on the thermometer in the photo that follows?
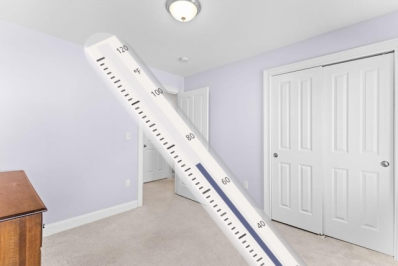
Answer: 70 °F
